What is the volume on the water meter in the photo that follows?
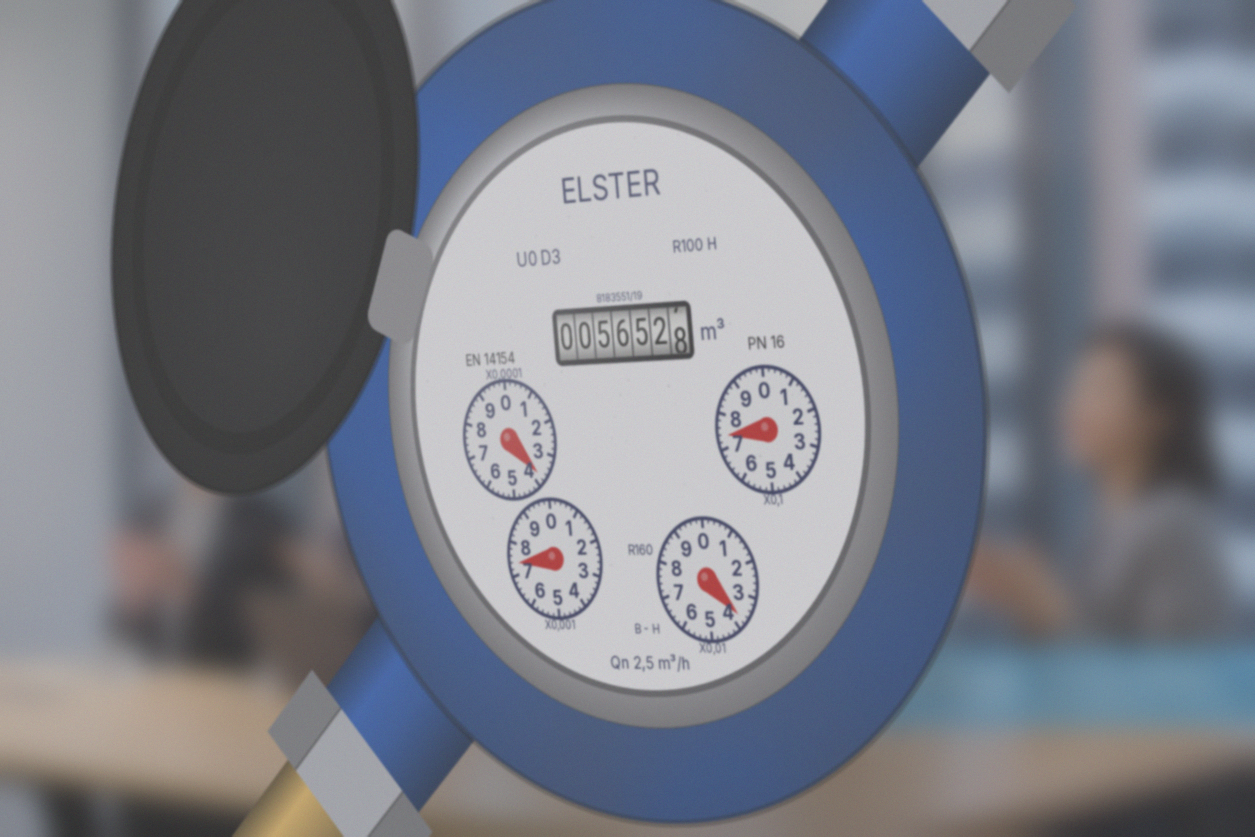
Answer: 56527.7373 m³
